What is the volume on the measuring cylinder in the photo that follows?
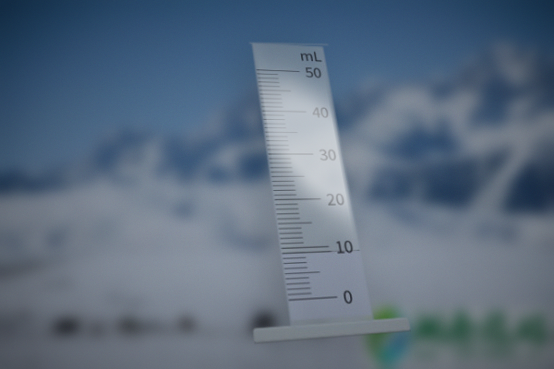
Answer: 9 mL
